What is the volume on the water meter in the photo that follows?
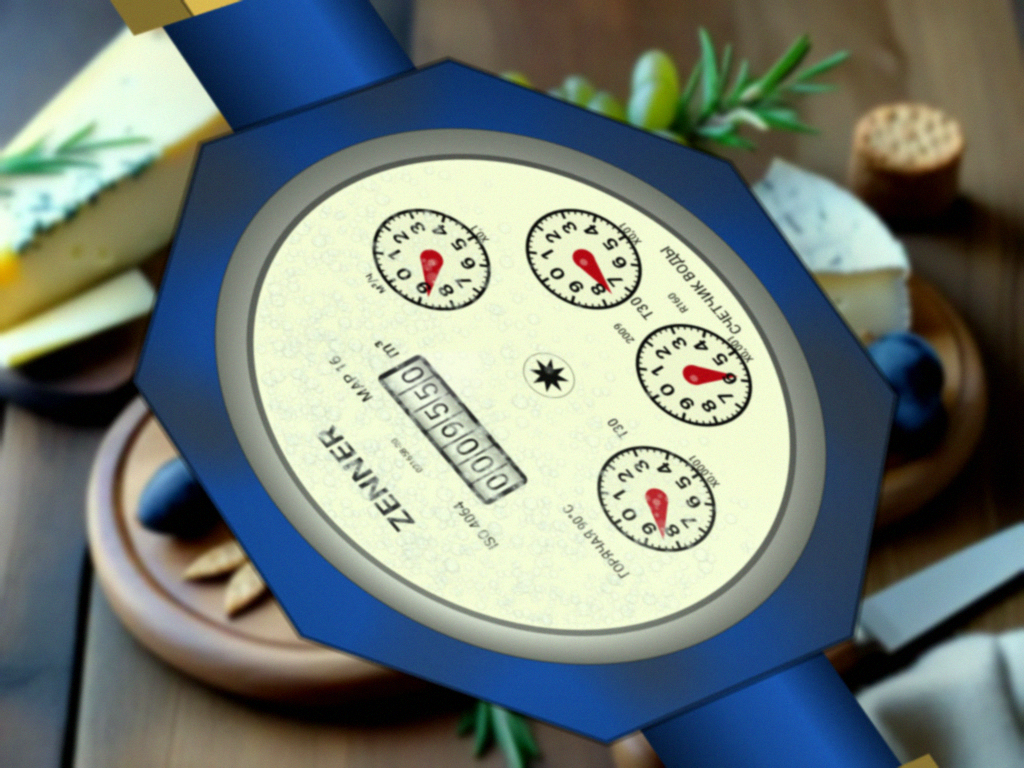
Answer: 9549.8758 m³
